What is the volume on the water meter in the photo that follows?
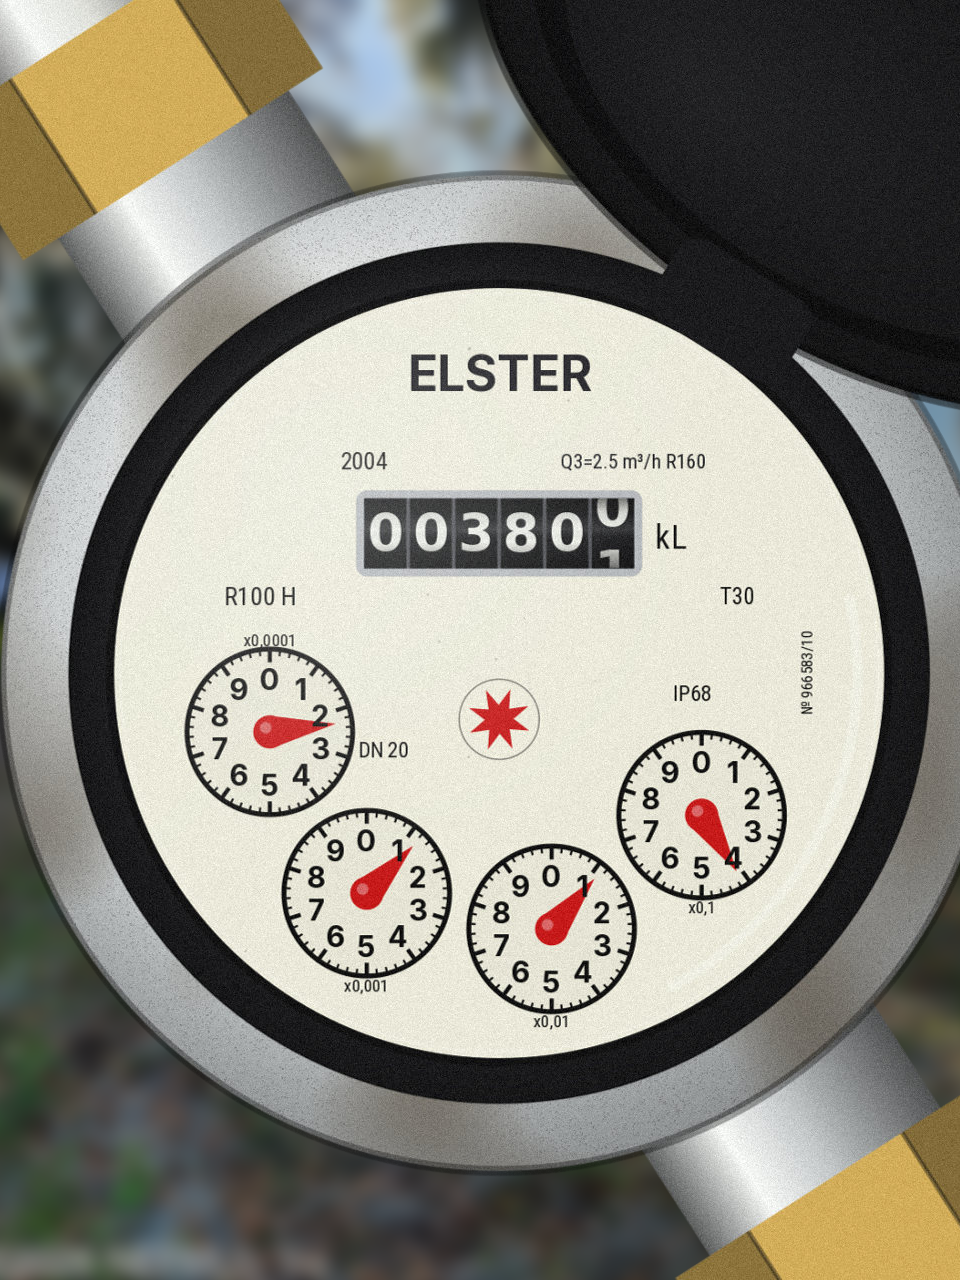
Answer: 3800.4112 kL
